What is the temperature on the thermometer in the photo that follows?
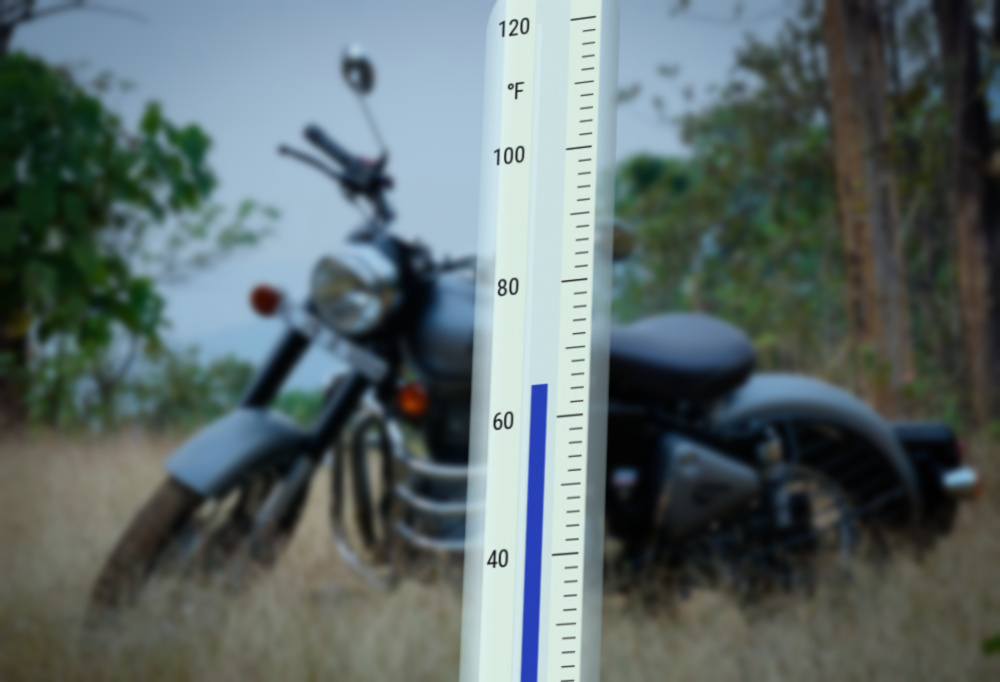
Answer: 65 °F
